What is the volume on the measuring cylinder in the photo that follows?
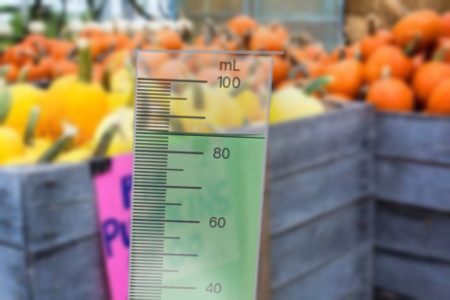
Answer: 85 mL
